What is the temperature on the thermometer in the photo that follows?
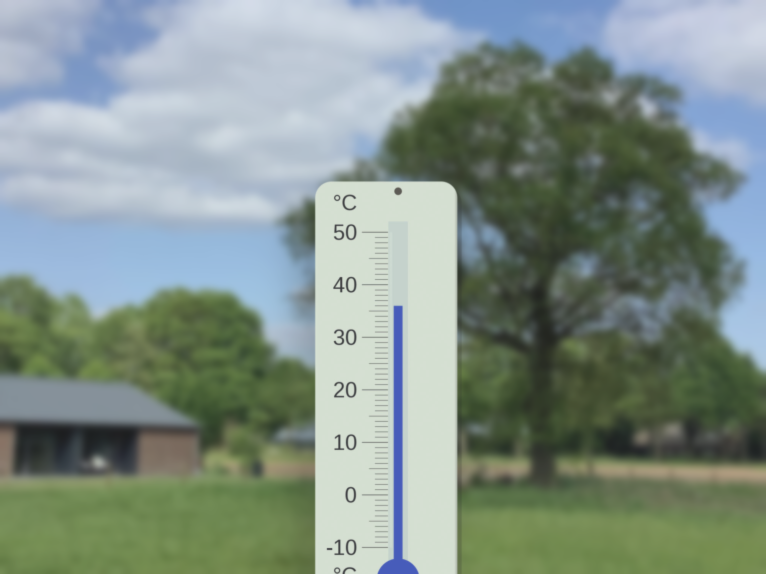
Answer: 36 °C
